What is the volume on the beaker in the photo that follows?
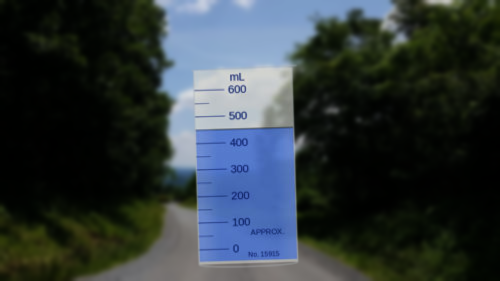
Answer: 450 mL
